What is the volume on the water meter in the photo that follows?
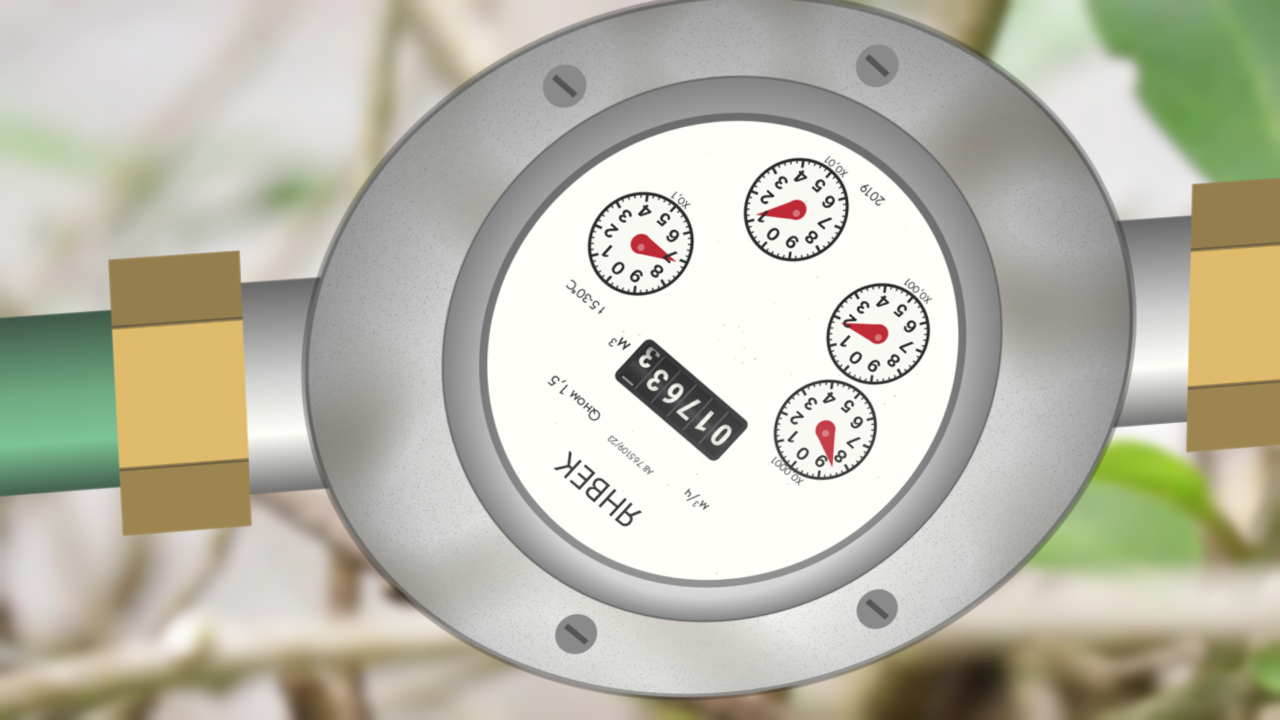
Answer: 17632.7118 m³
